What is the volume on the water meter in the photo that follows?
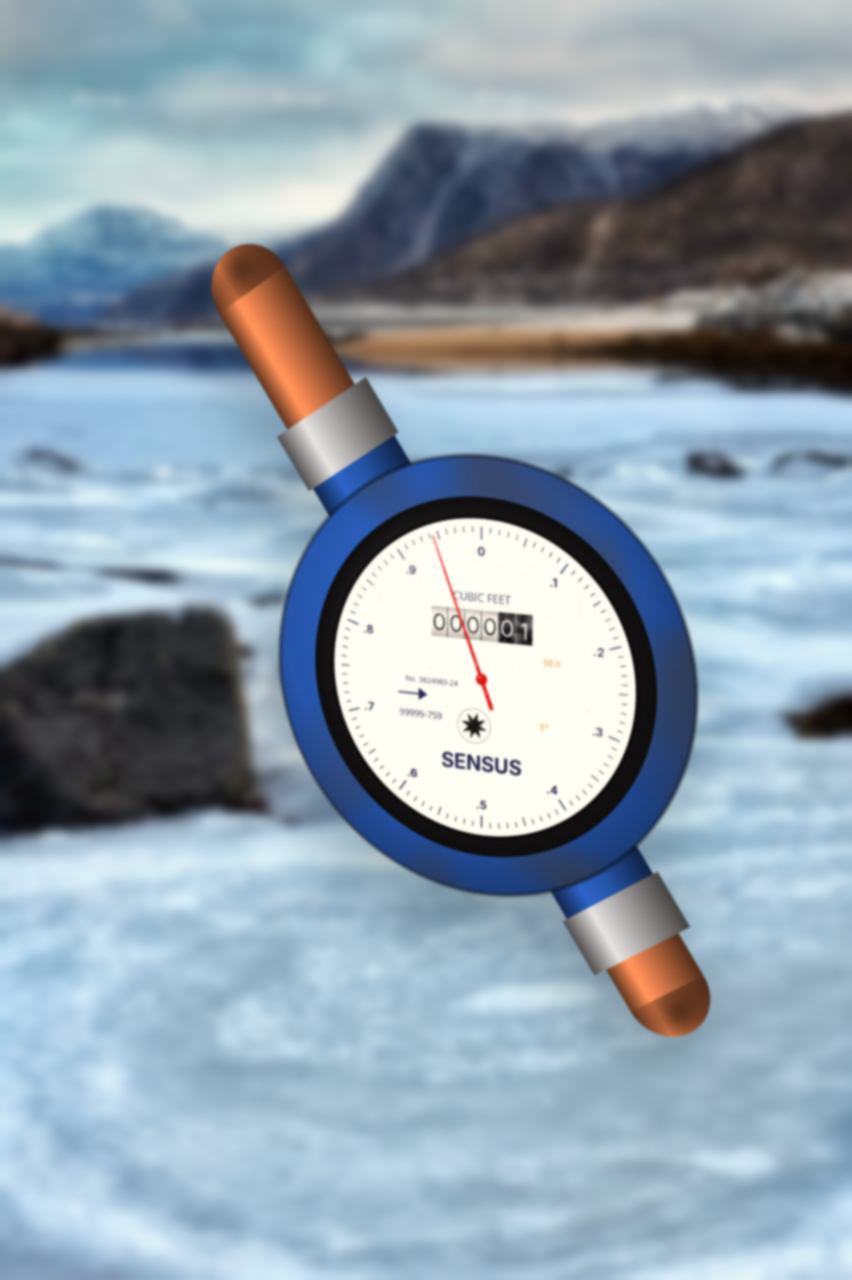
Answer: 0.94 ft³
